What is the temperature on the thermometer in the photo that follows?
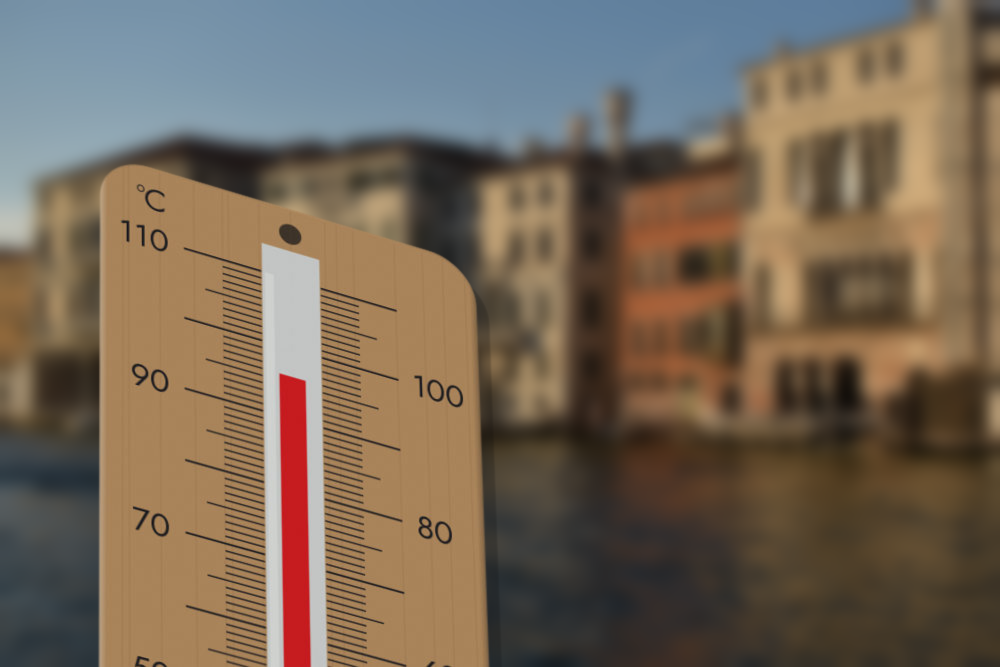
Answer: 96 °C
